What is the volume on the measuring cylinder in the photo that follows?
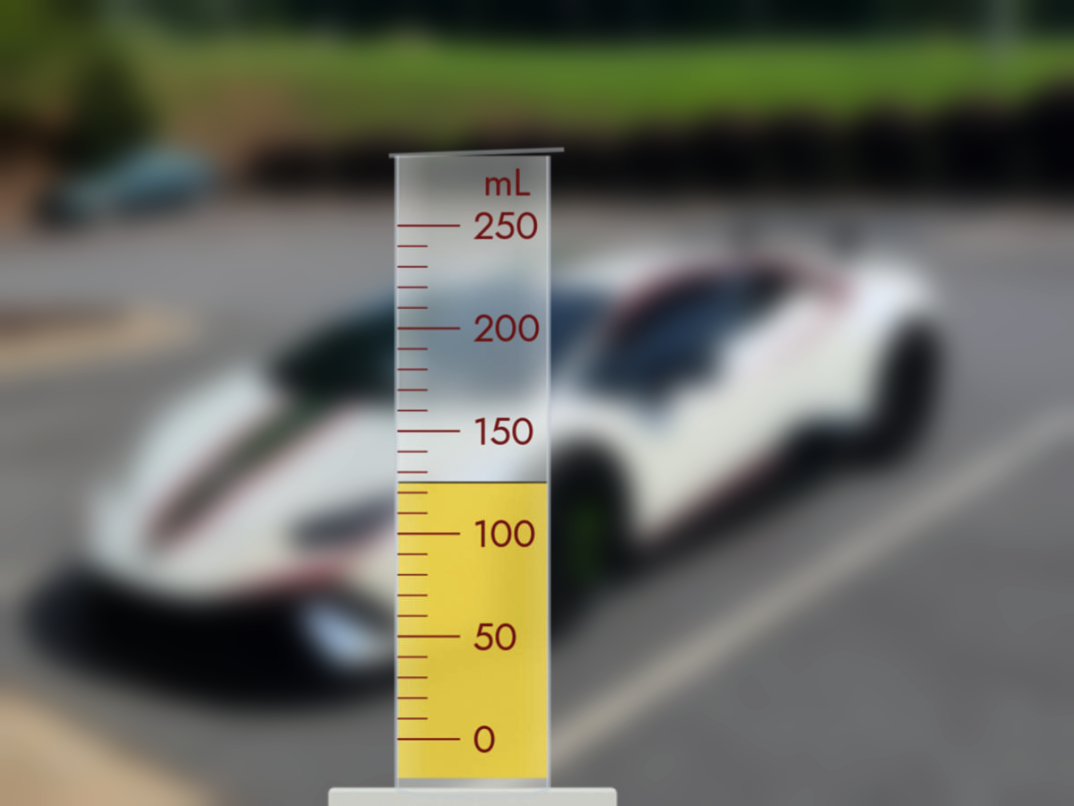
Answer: 125 mL
